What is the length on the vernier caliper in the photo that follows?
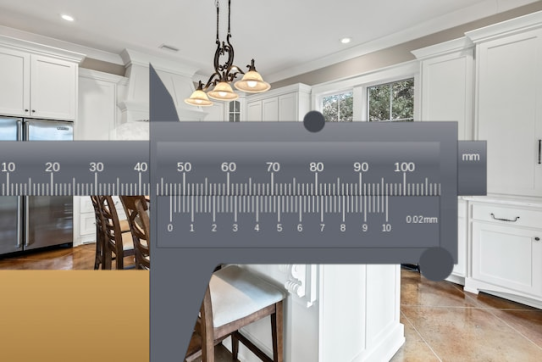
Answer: 47.0 mm
